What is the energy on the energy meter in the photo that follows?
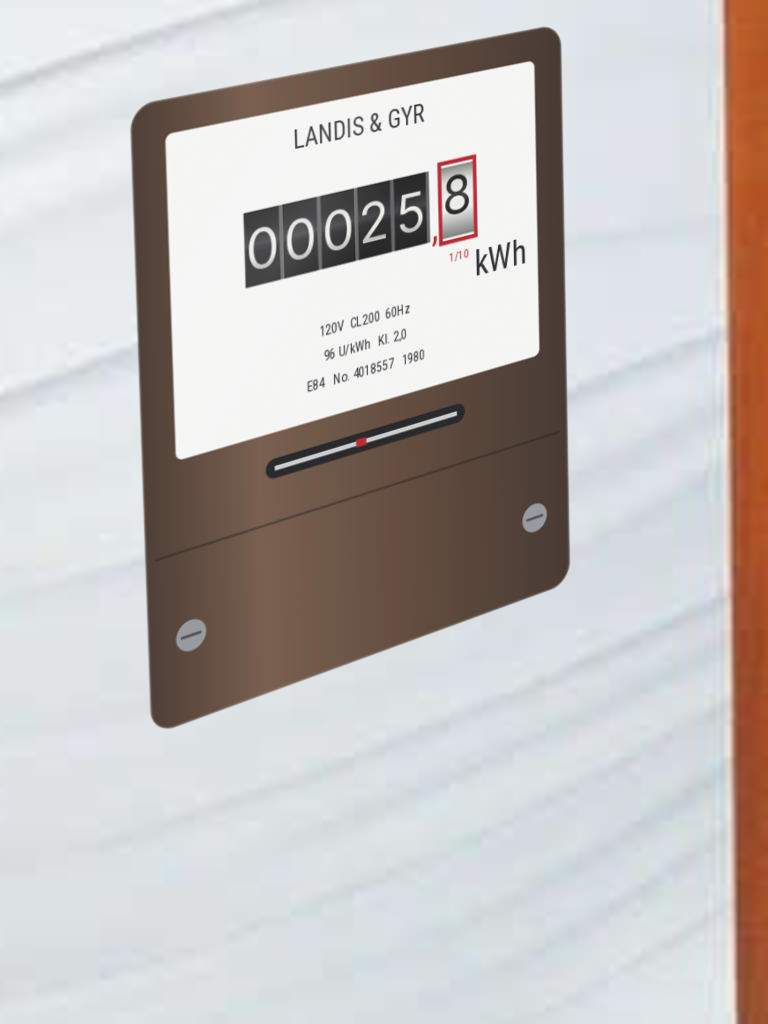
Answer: 25.8 kWh
